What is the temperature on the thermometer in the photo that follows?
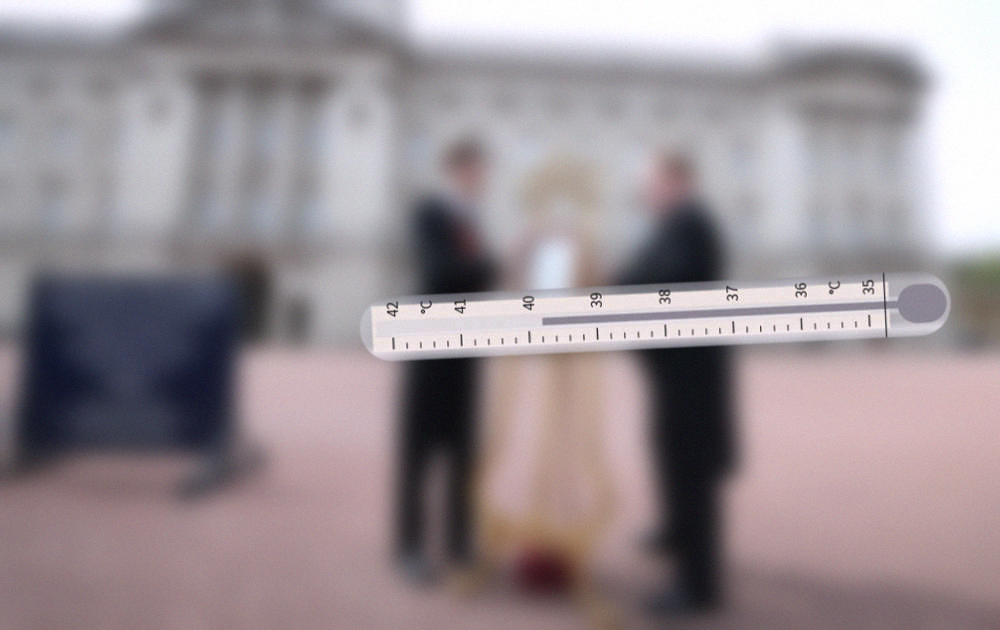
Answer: 39.8 °C
